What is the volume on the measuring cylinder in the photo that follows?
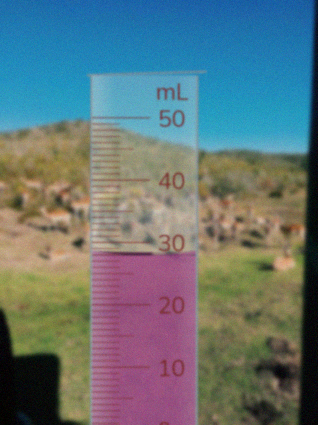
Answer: 28 mL
